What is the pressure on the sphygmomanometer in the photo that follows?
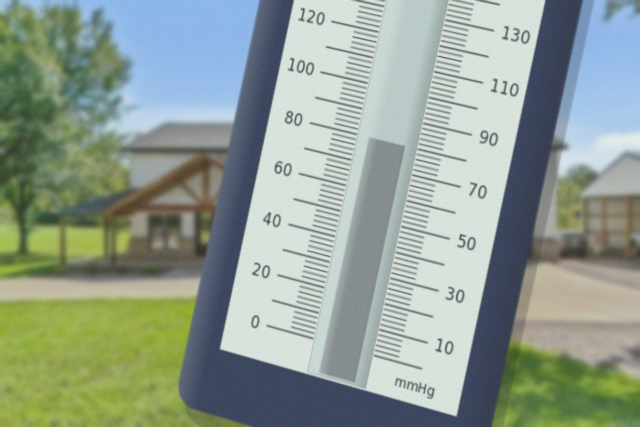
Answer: 80 mmHg
